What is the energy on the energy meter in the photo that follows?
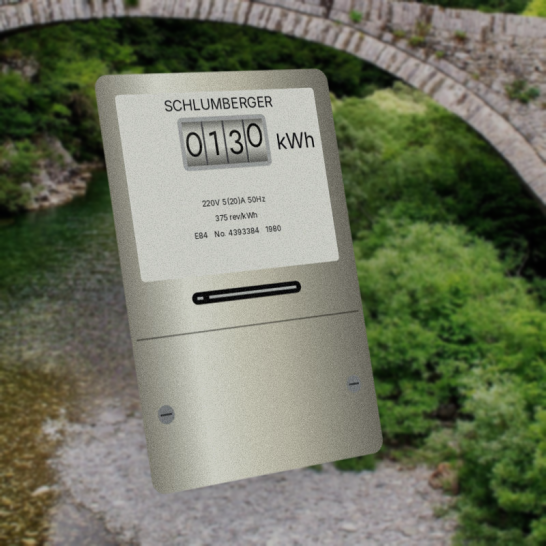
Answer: 130 kWh
